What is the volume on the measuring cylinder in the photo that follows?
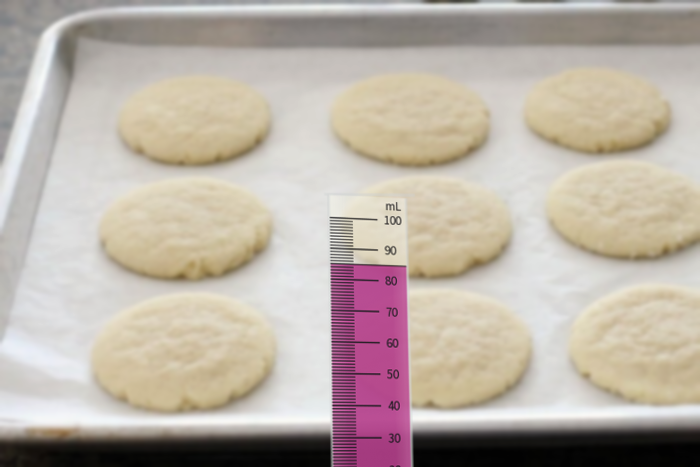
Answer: 85 mL
